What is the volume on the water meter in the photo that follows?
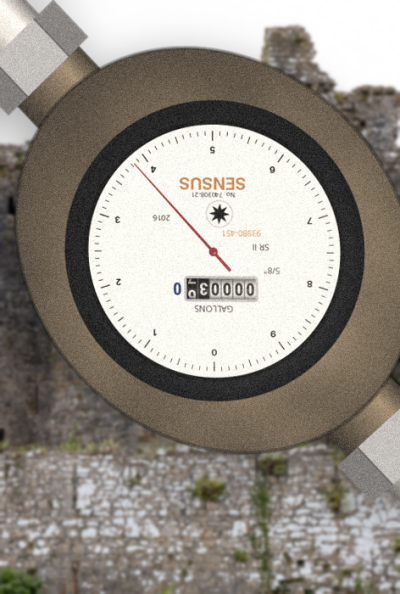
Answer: 363.8 gal
